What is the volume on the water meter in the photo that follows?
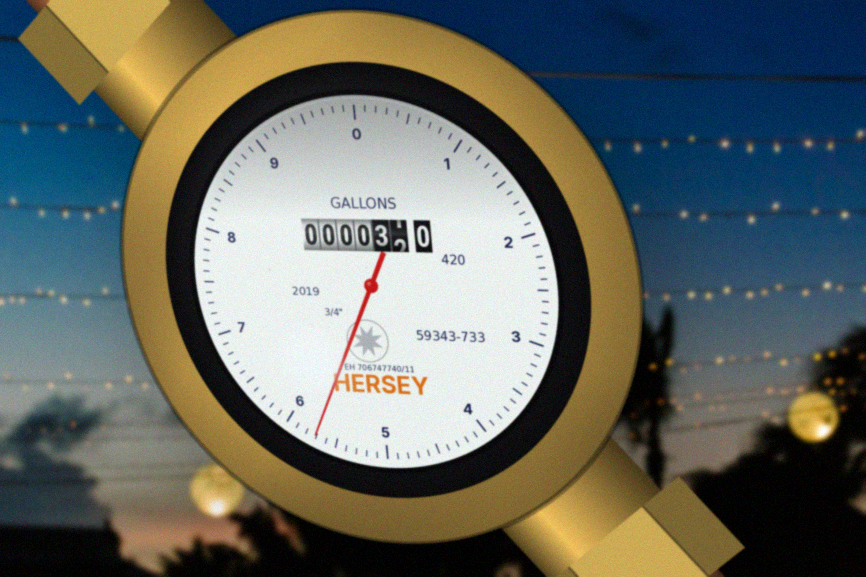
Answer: 315.7 gal
